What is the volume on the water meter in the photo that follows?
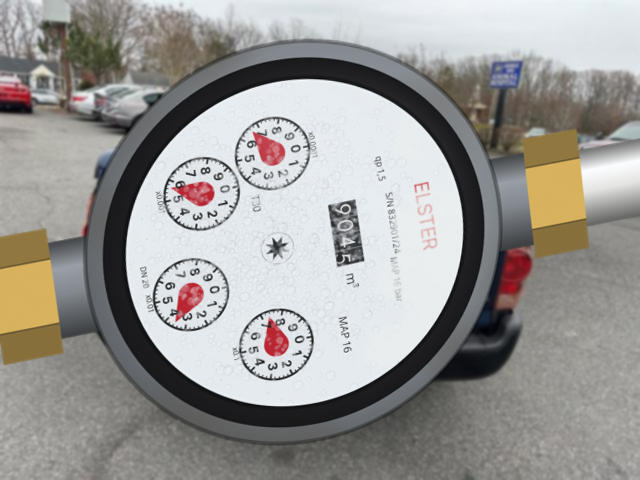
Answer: 9044.7356 m³
